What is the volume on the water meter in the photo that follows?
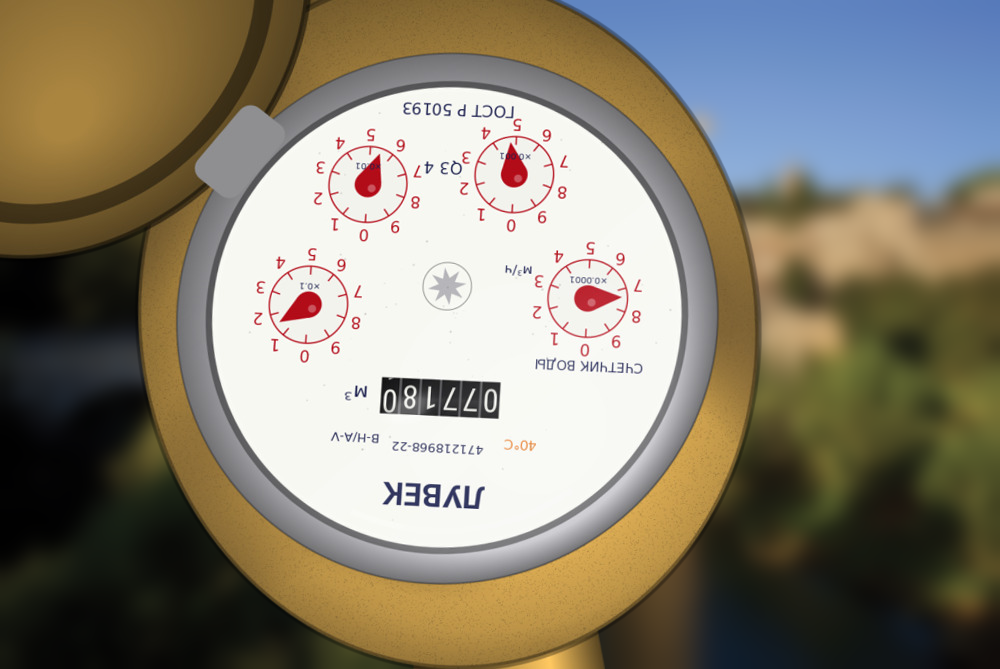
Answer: 77180.1547 m³
